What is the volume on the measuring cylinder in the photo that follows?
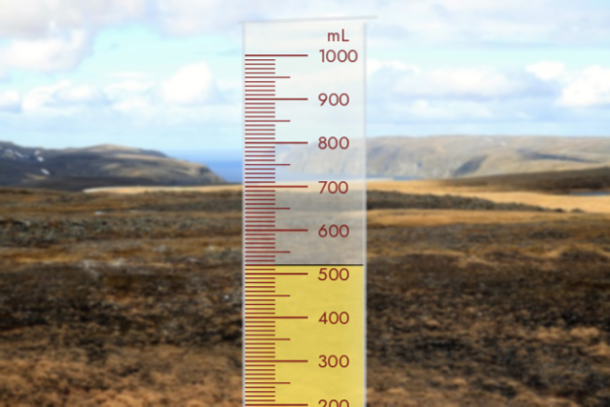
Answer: 520 mL
